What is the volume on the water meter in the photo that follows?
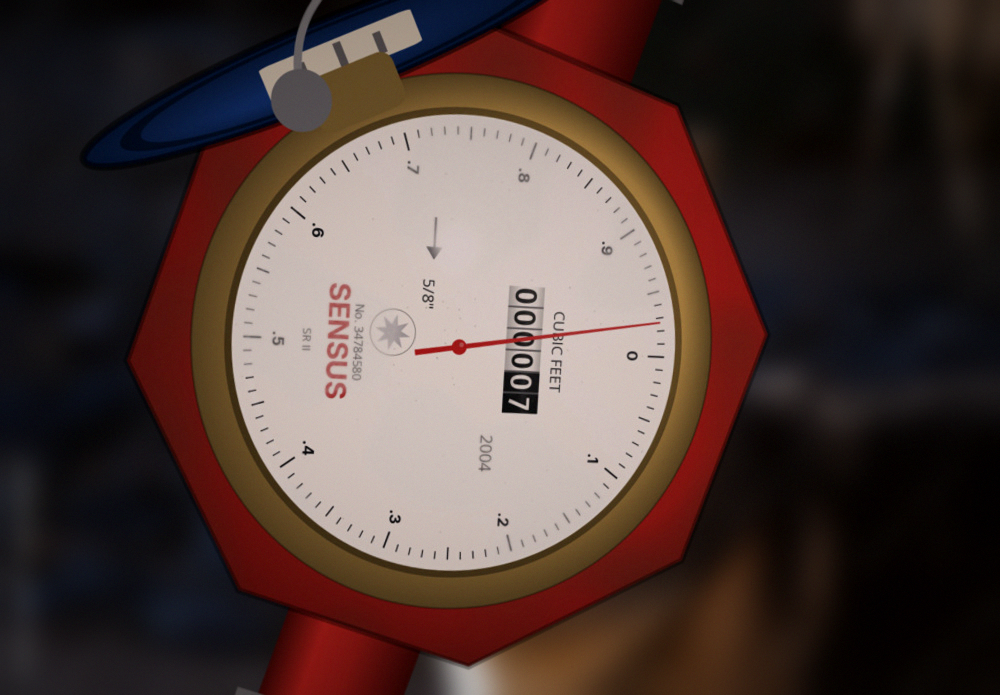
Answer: 6.97 ft³
